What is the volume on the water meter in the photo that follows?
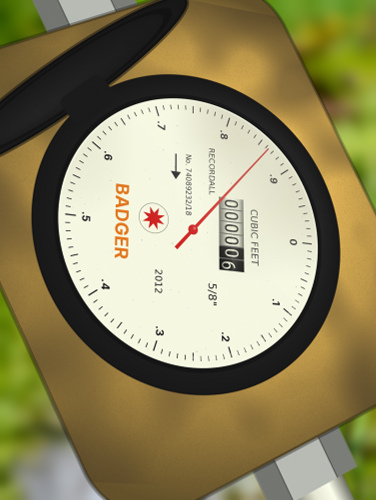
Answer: 5.86 ft³
